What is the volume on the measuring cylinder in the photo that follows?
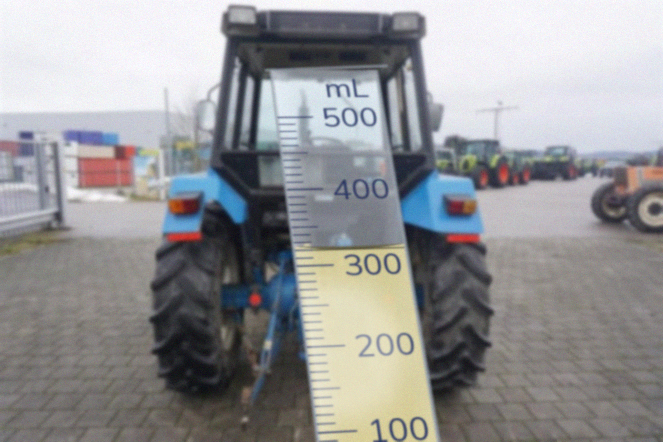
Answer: 320 mL
